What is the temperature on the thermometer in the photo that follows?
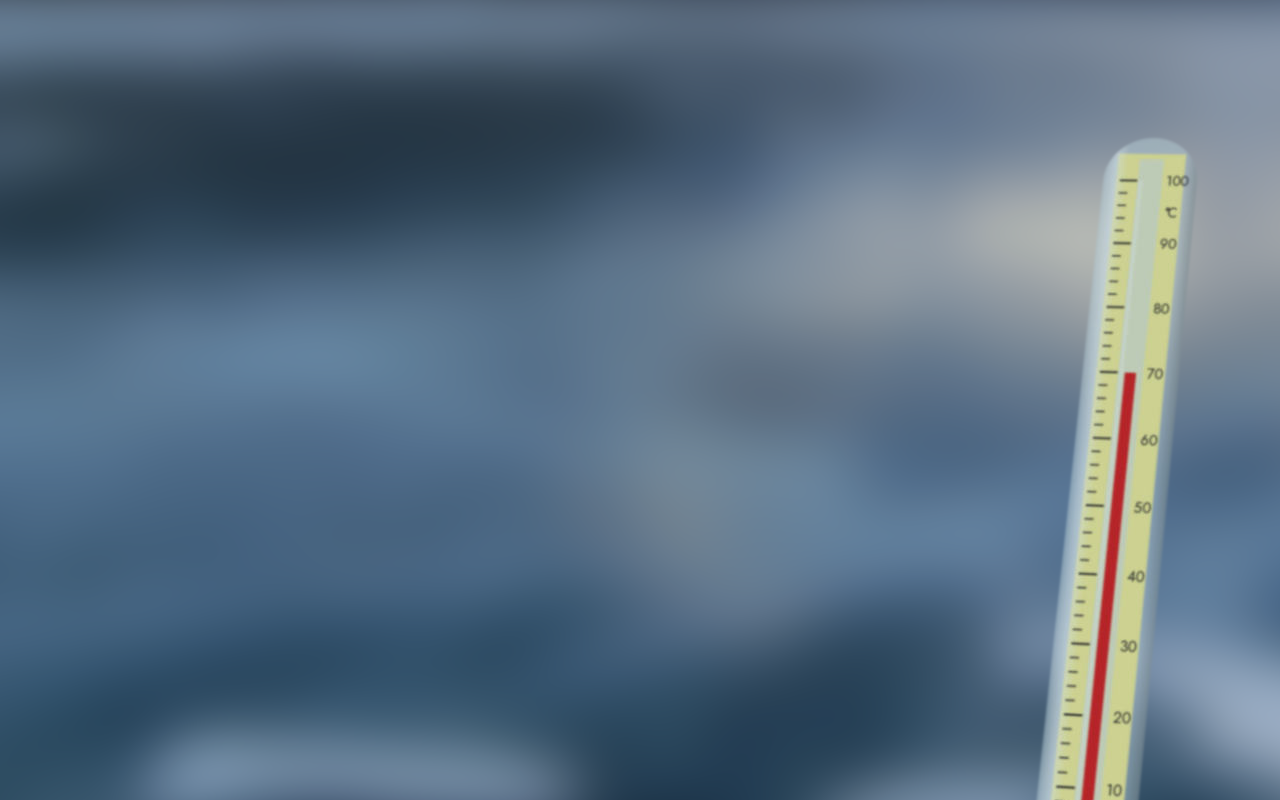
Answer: 70 °C
